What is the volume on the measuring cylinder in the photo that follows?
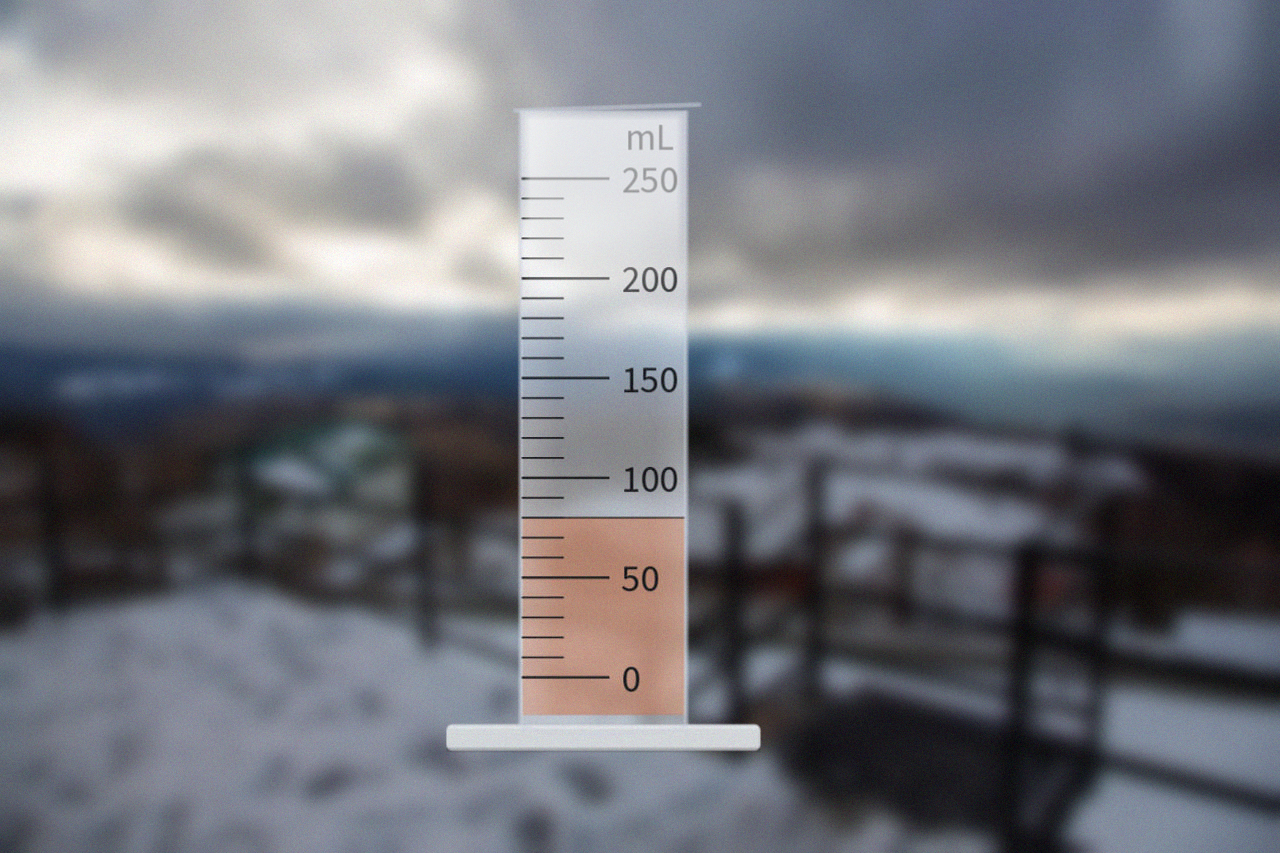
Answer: 80 mL
